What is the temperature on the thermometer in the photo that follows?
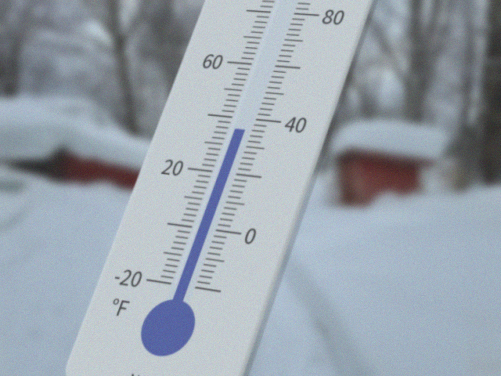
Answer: 36 °F
